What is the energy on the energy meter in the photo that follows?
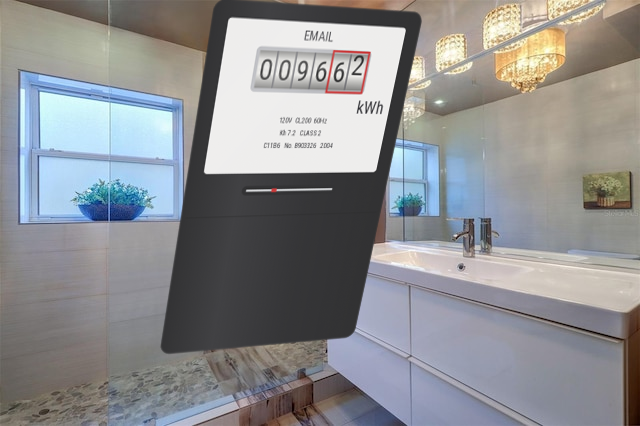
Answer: 96.62 kWh
